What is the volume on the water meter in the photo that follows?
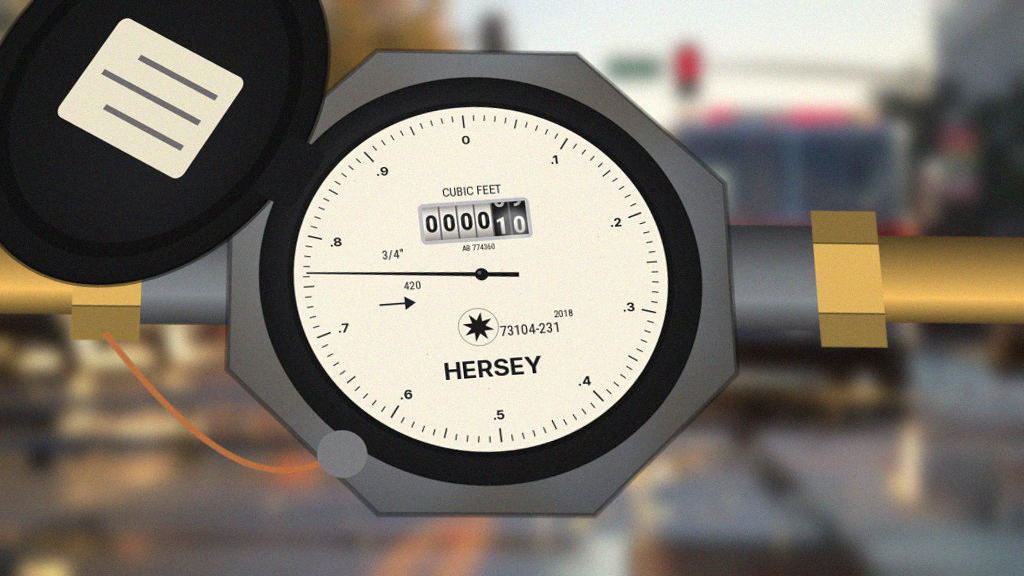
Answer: 9.76 ft³
